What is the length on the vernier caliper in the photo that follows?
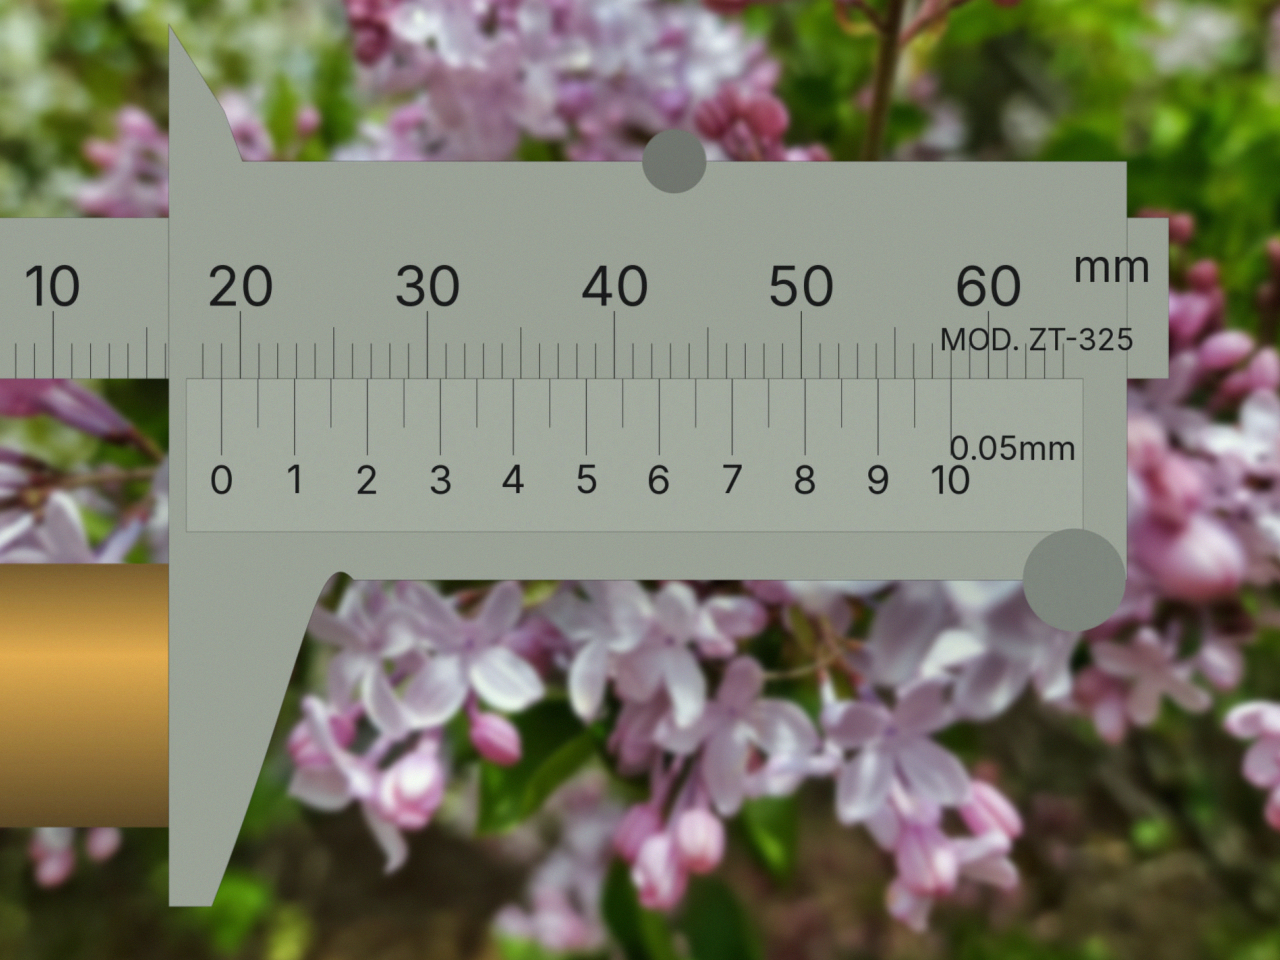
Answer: 19.0 mm
